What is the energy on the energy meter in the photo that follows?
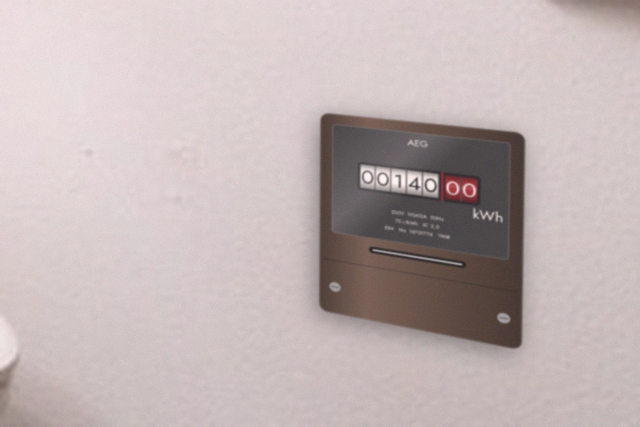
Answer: 140.00 kWh
